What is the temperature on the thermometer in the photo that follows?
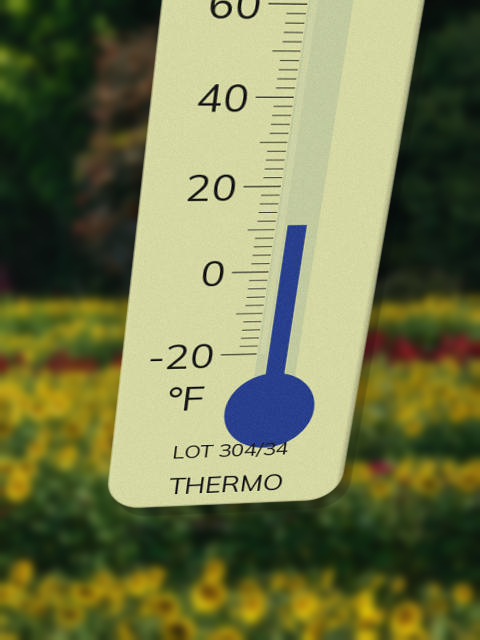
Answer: 11 °F
